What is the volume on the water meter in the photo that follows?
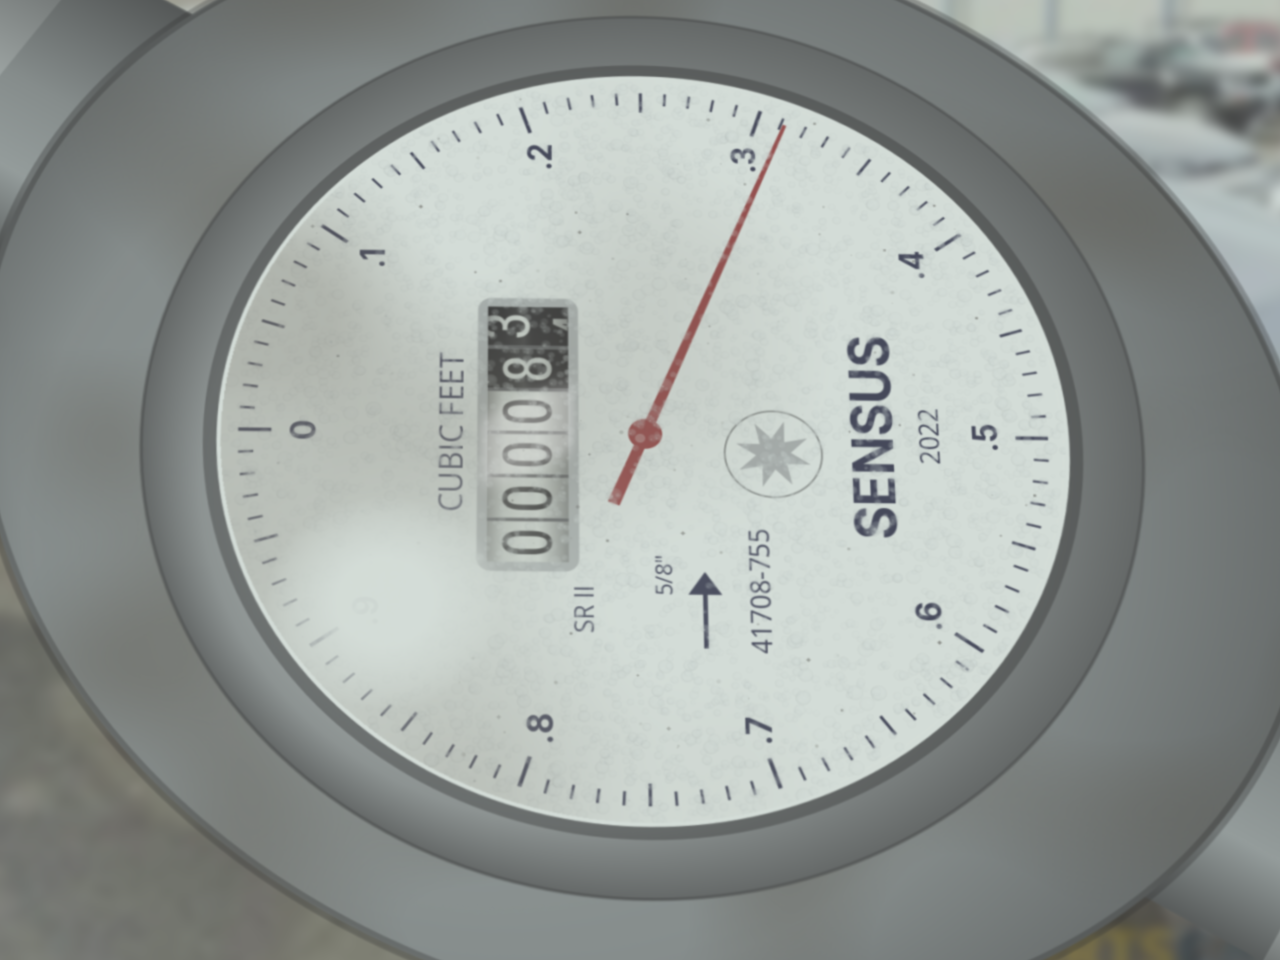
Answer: 83.31 ft³
